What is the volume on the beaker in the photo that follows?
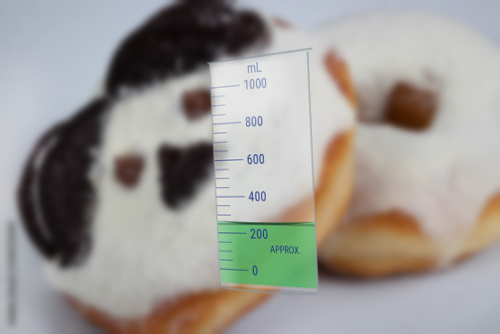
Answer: 250 mL
